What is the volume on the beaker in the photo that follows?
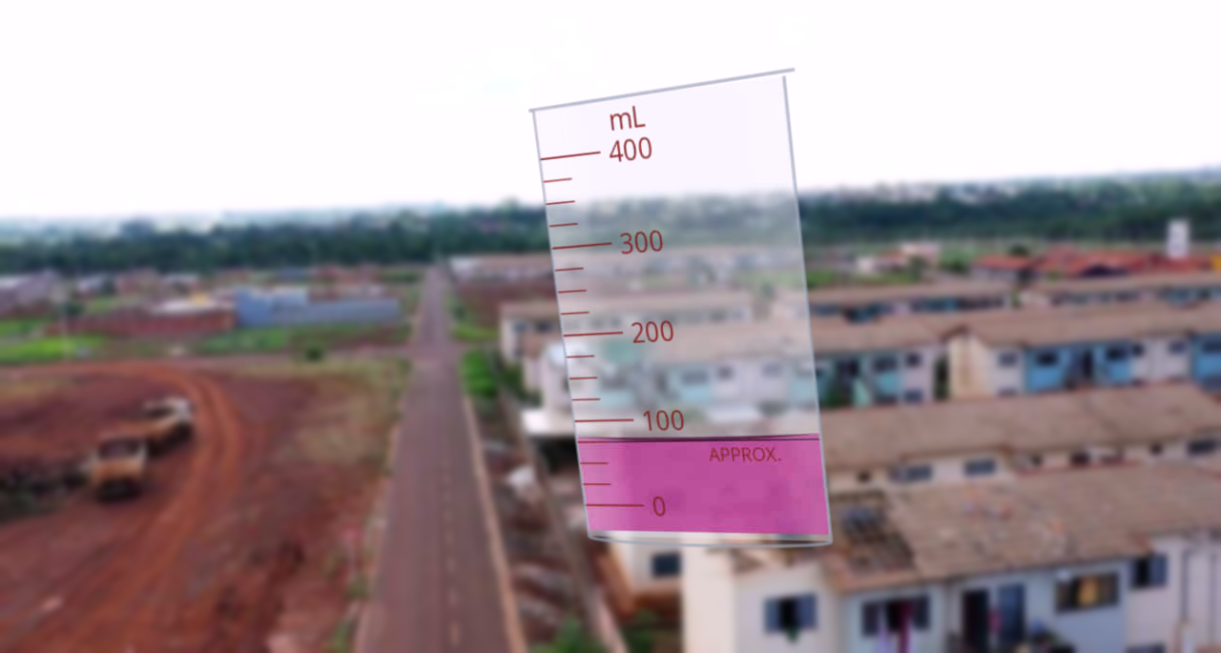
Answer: 75 mL
